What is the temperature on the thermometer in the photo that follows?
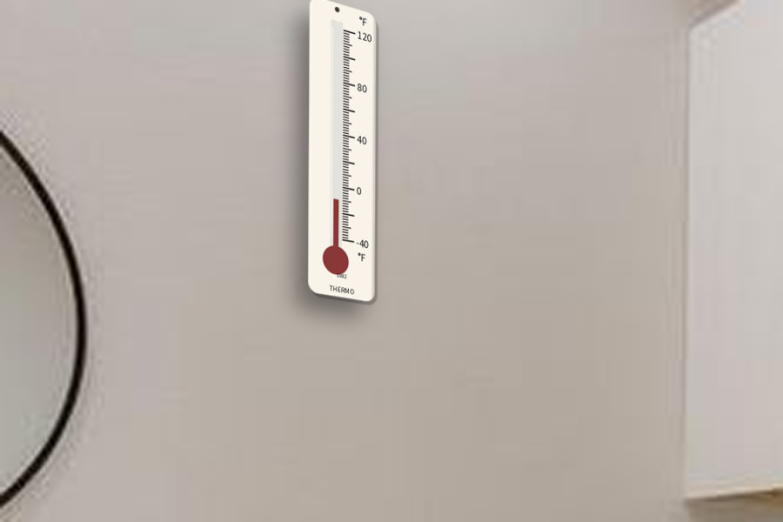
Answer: -10 °F
